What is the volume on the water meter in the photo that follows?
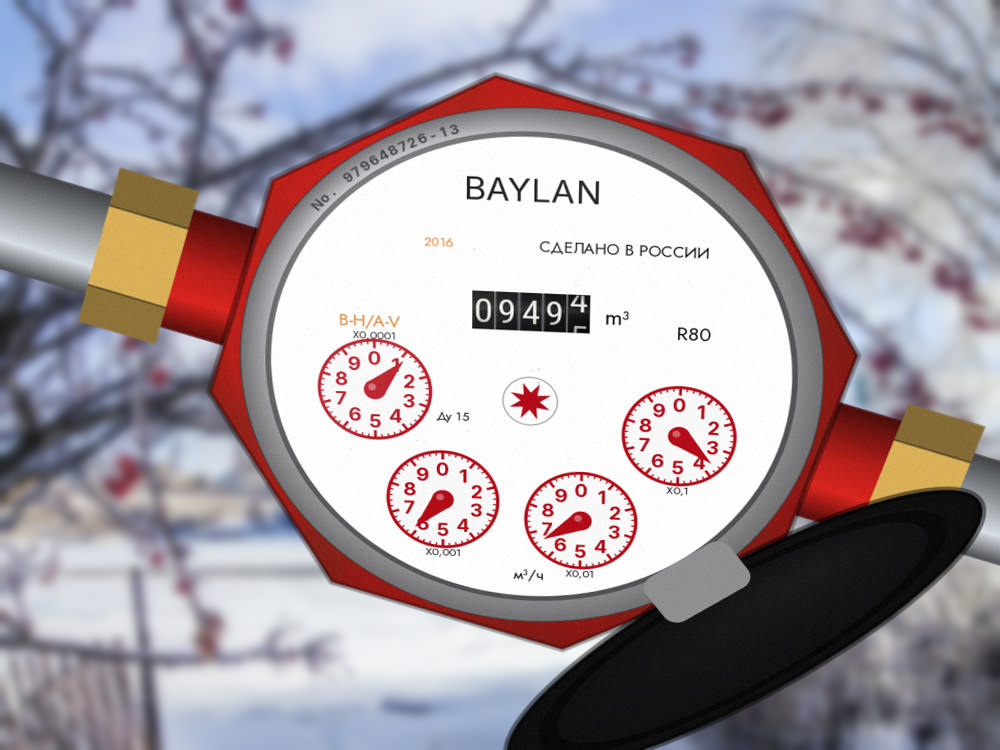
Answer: 9494.3661 m³
